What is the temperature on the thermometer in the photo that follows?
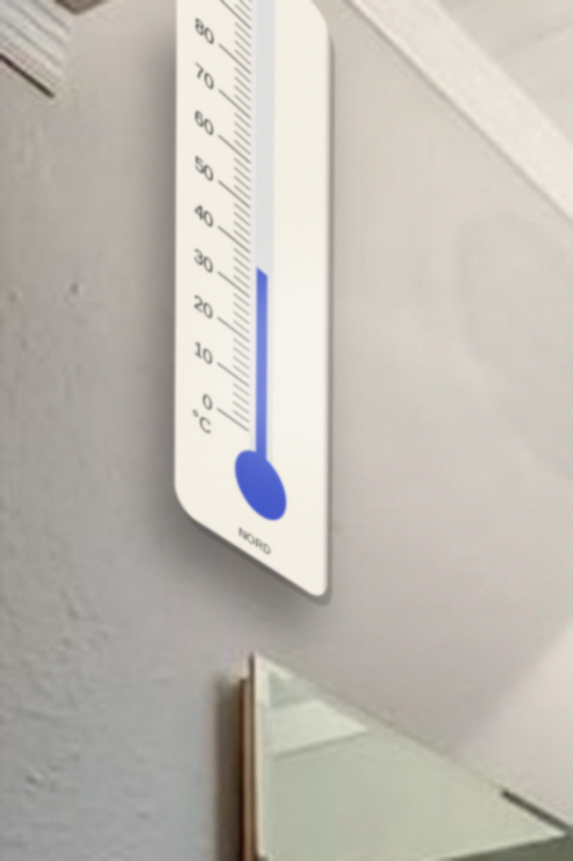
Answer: 38 °C
